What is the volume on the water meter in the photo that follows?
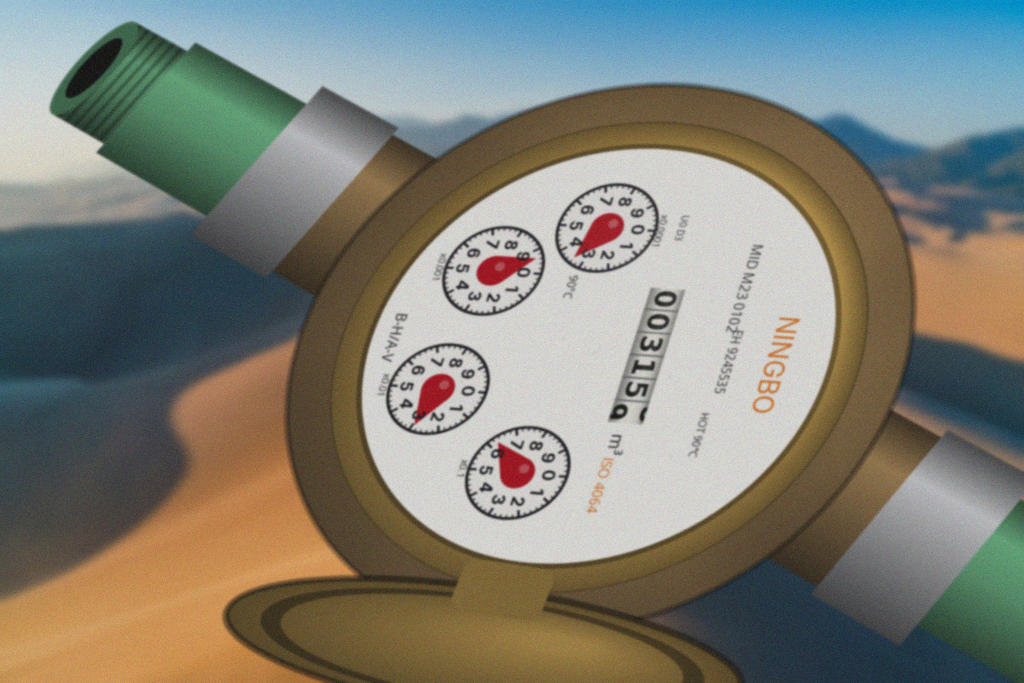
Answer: 3158.6293 m³
